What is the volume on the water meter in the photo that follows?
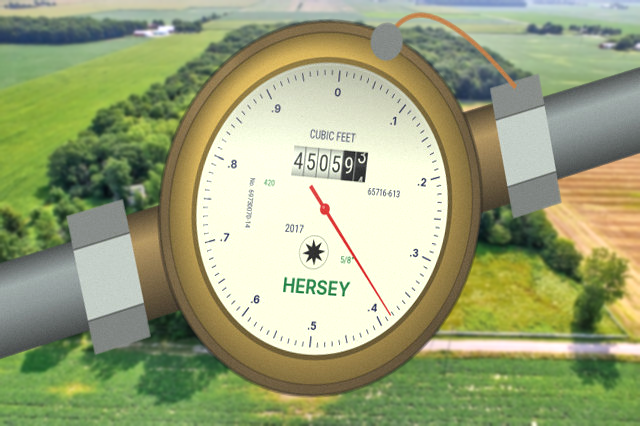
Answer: 450593.38 ft³
